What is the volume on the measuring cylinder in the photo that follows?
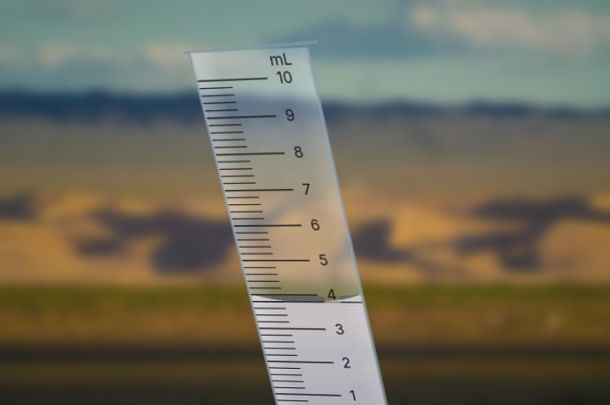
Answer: 3.8 mL
